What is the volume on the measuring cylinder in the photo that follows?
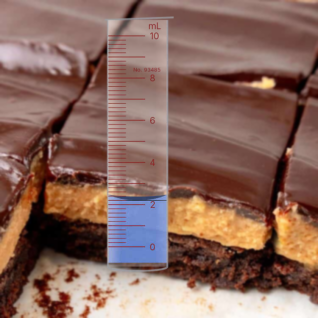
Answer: 2.2 mL
